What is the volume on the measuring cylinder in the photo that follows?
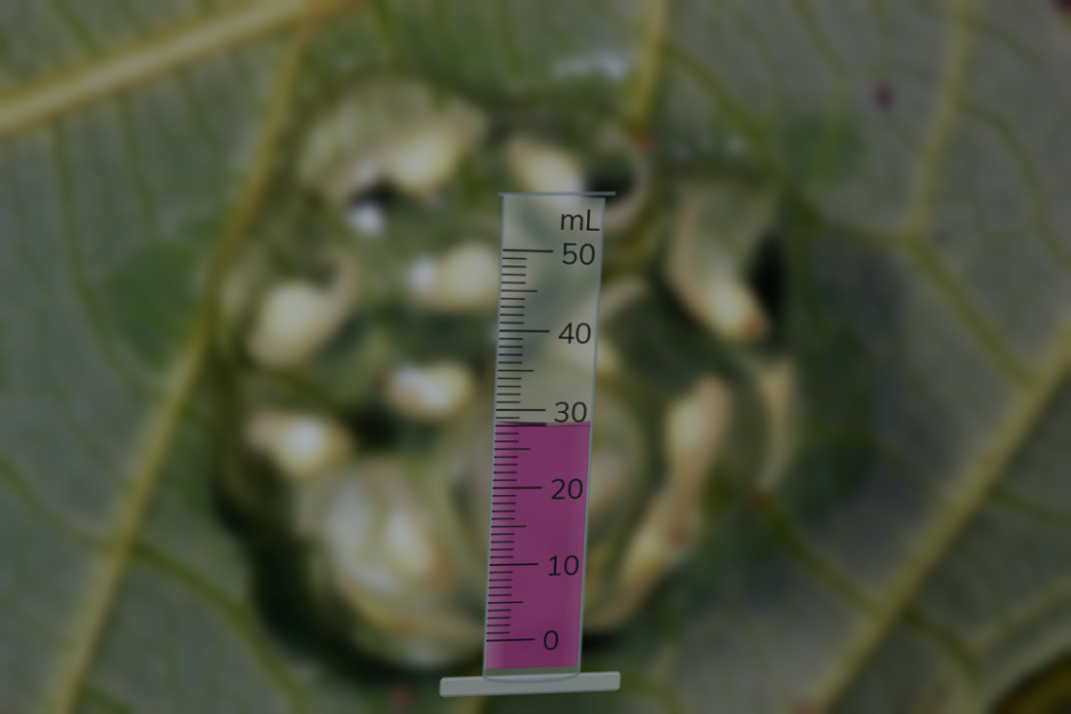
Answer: 28 mL
